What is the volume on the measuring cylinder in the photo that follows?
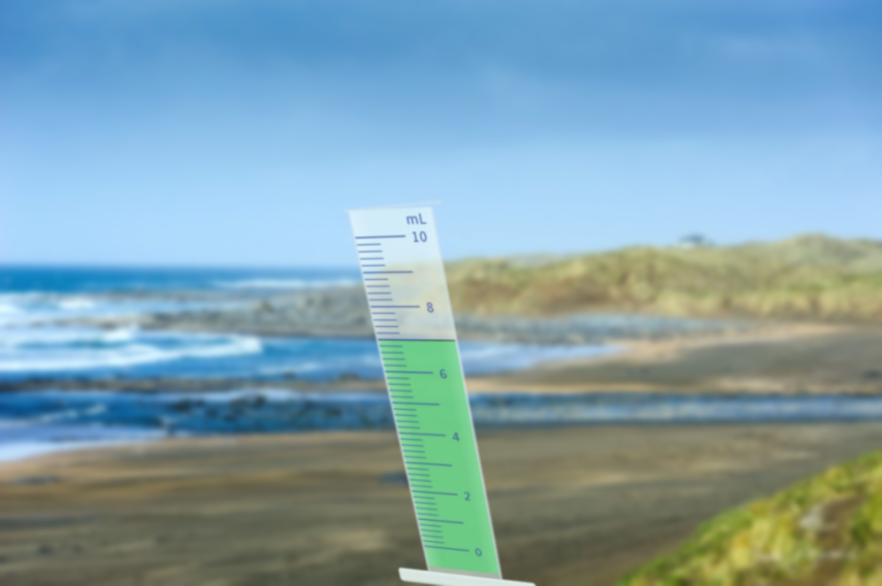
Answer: 7 mL
